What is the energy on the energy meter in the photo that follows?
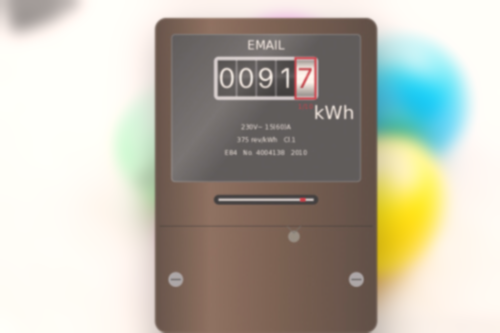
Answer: 91.7 kWh
